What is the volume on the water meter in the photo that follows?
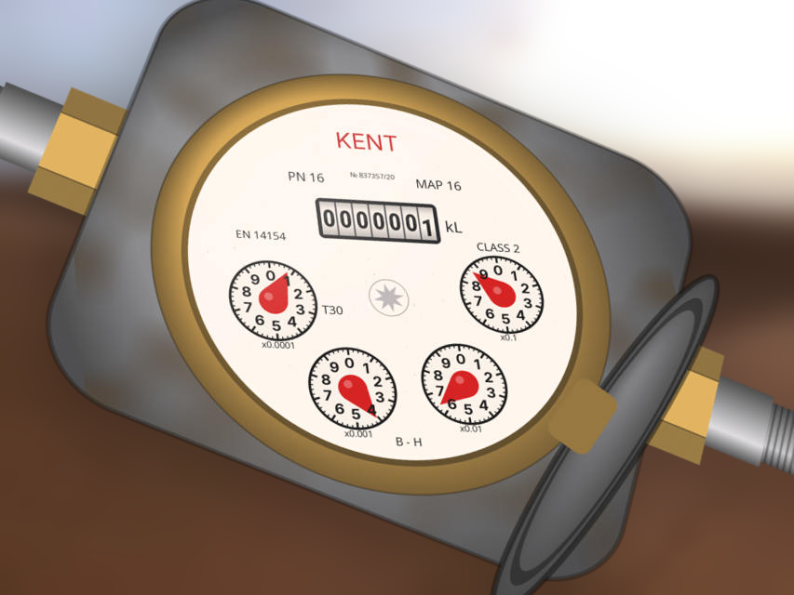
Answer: 0.8640 kL
